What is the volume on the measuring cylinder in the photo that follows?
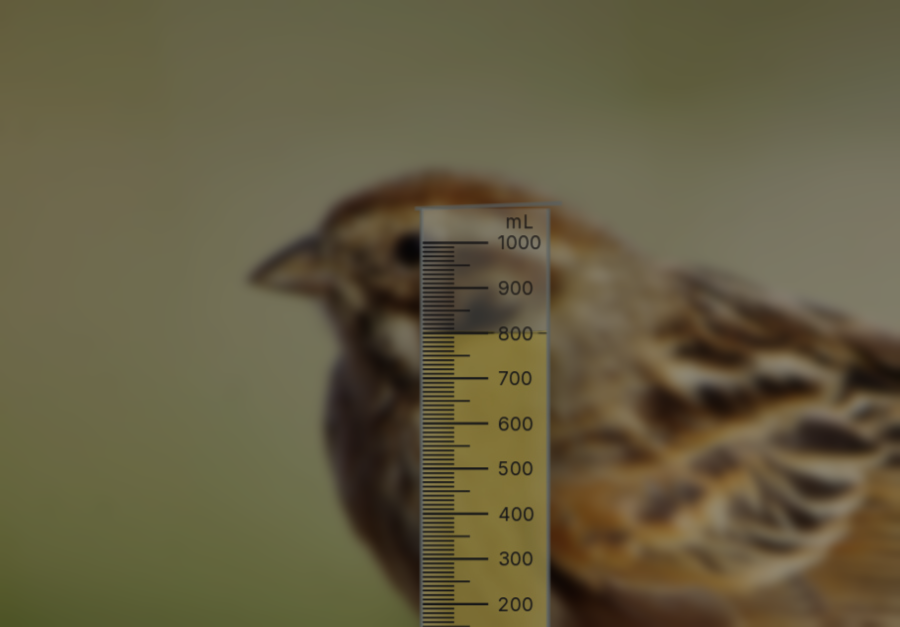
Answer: 800 mL
